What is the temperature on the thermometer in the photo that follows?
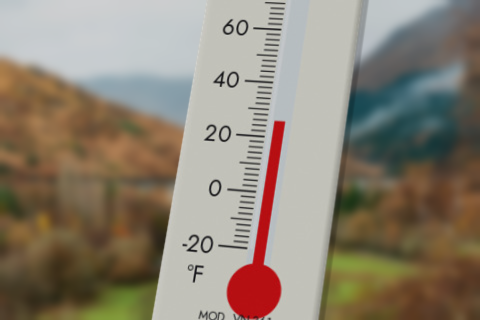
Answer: 26 °F
